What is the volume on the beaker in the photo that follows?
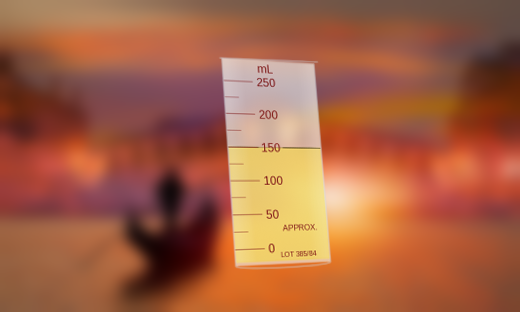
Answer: 150 mL
